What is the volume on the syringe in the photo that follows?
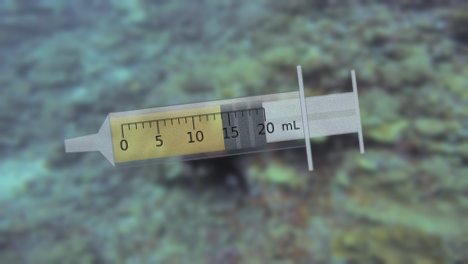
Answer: 14 mL
